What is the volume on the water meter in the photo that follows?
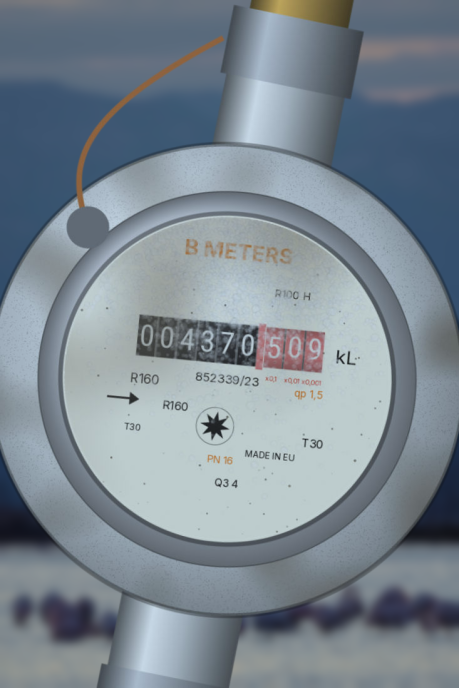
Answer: 4370.509 kL
